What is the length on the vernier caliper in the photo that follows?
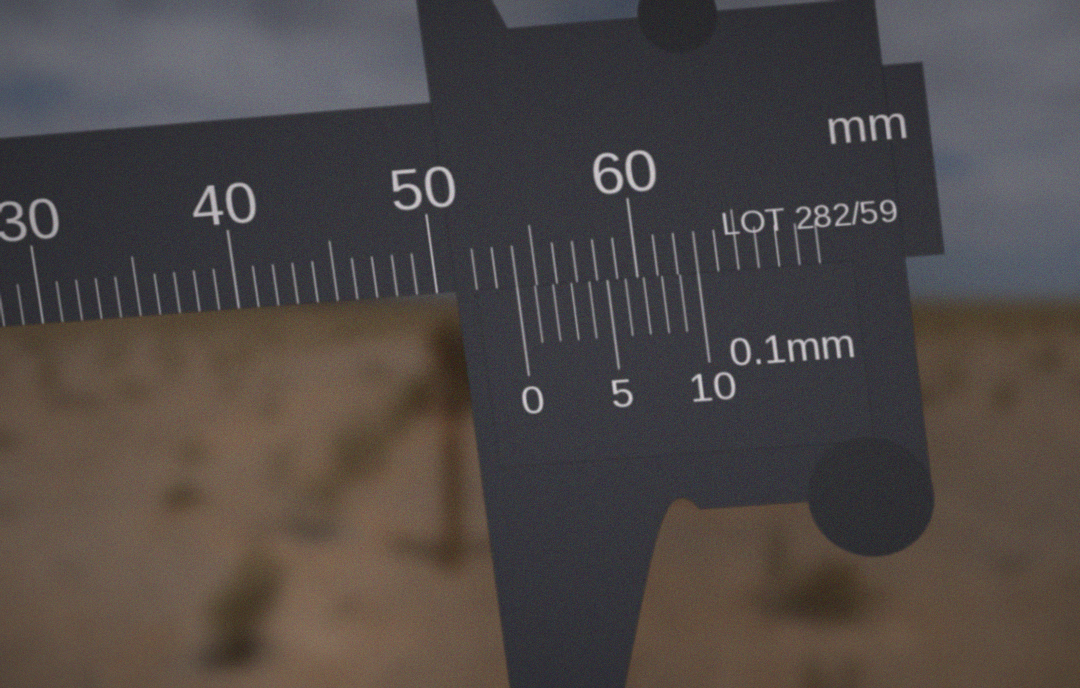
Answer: 54.0 mm
